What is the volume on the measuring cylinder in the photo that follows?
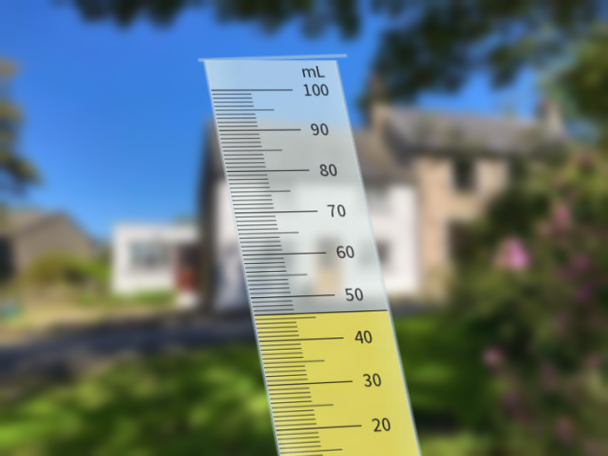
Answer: 46 mL
